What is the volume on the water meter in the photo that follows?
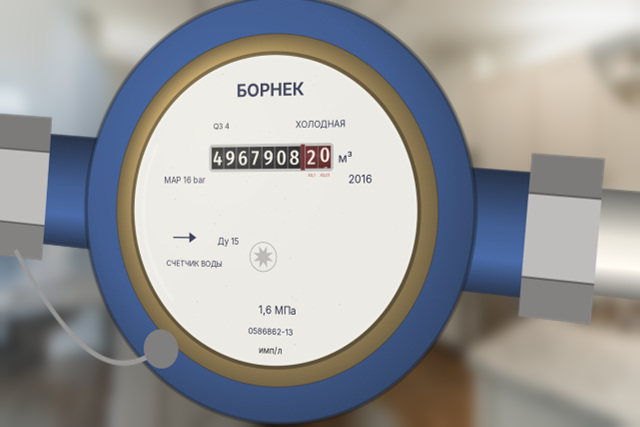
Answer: 4967908.20 m³
